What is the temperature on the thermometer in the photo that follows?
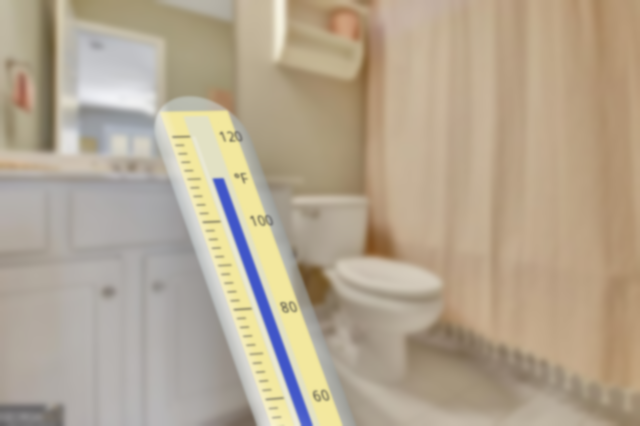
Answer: 110 °F
